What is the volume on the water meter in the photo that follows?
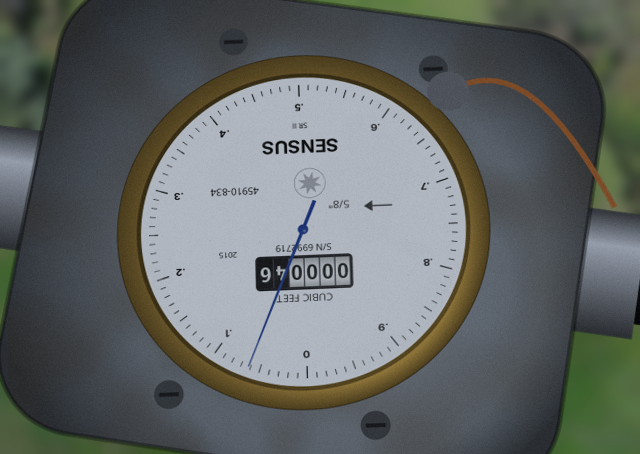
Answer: 46.06 ft³
